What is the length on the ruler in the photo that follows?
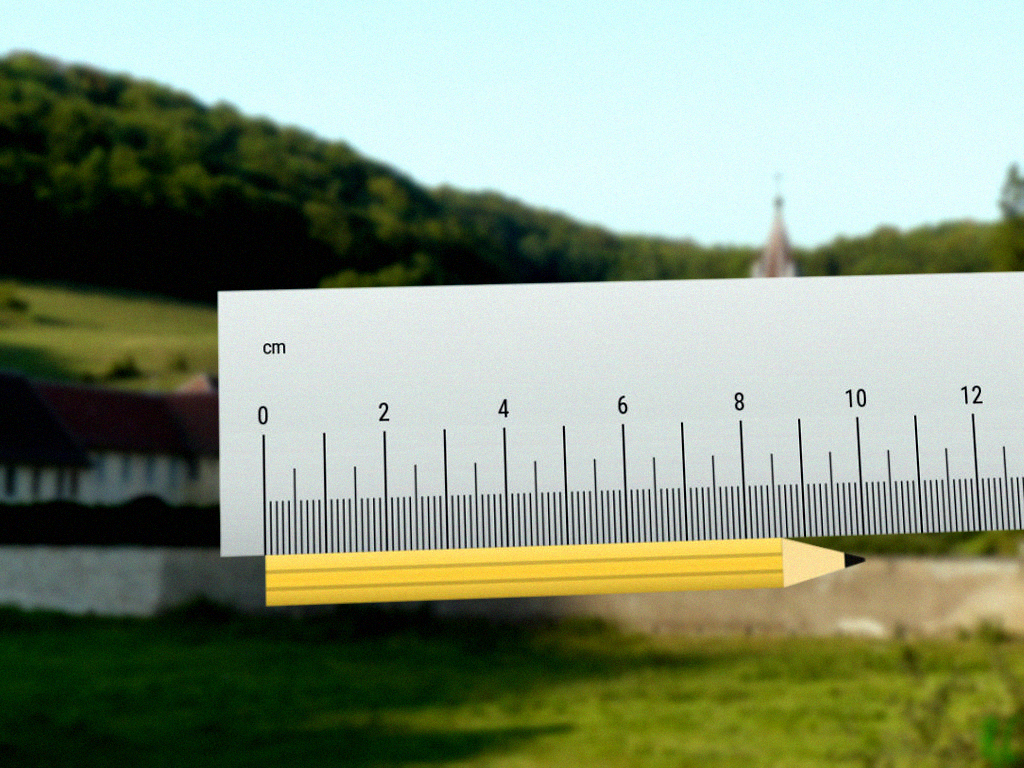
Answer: 10 cm
